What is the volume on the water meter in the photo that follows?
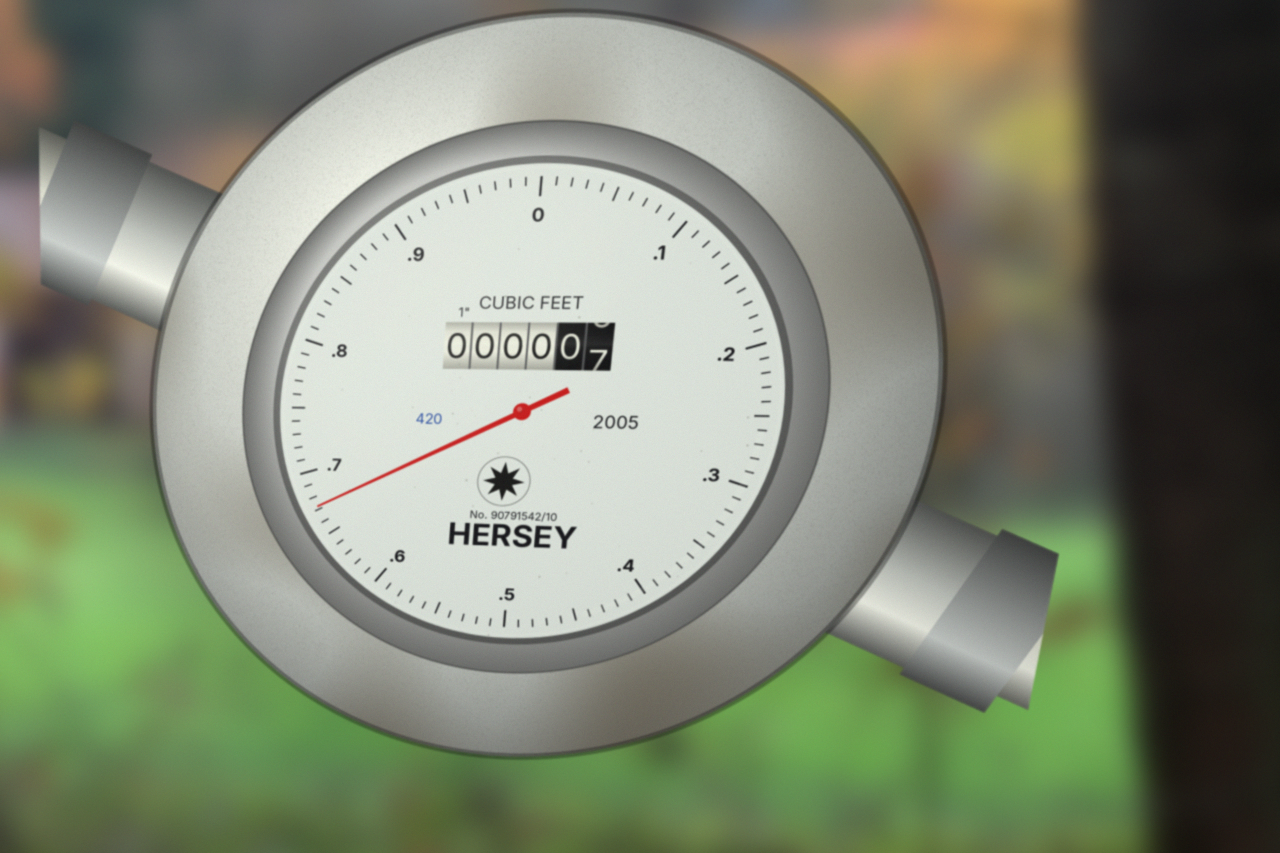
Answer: 6.67 ft³
